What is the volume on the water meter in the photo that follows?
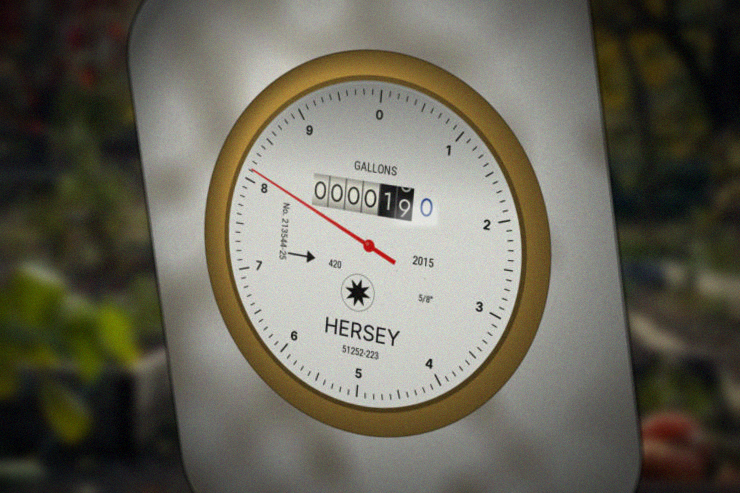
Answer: 188.1 gal
